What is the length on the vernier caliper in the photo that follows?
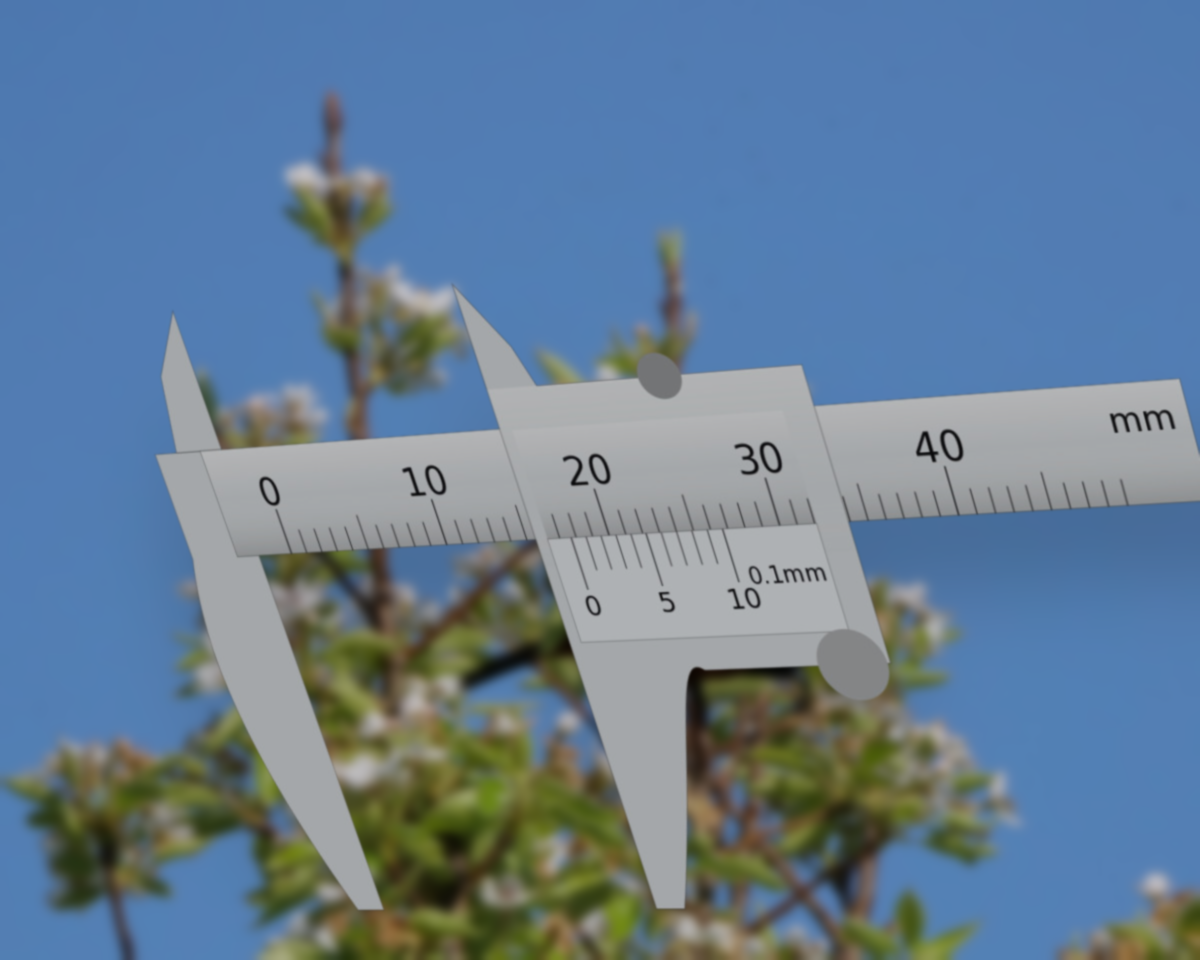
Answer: 17.7 mm
